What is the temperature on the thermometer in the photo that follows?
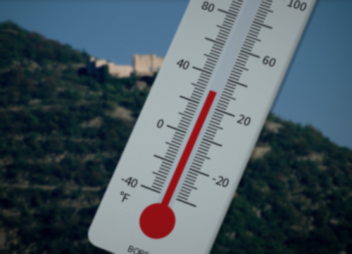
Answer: 30 °F
